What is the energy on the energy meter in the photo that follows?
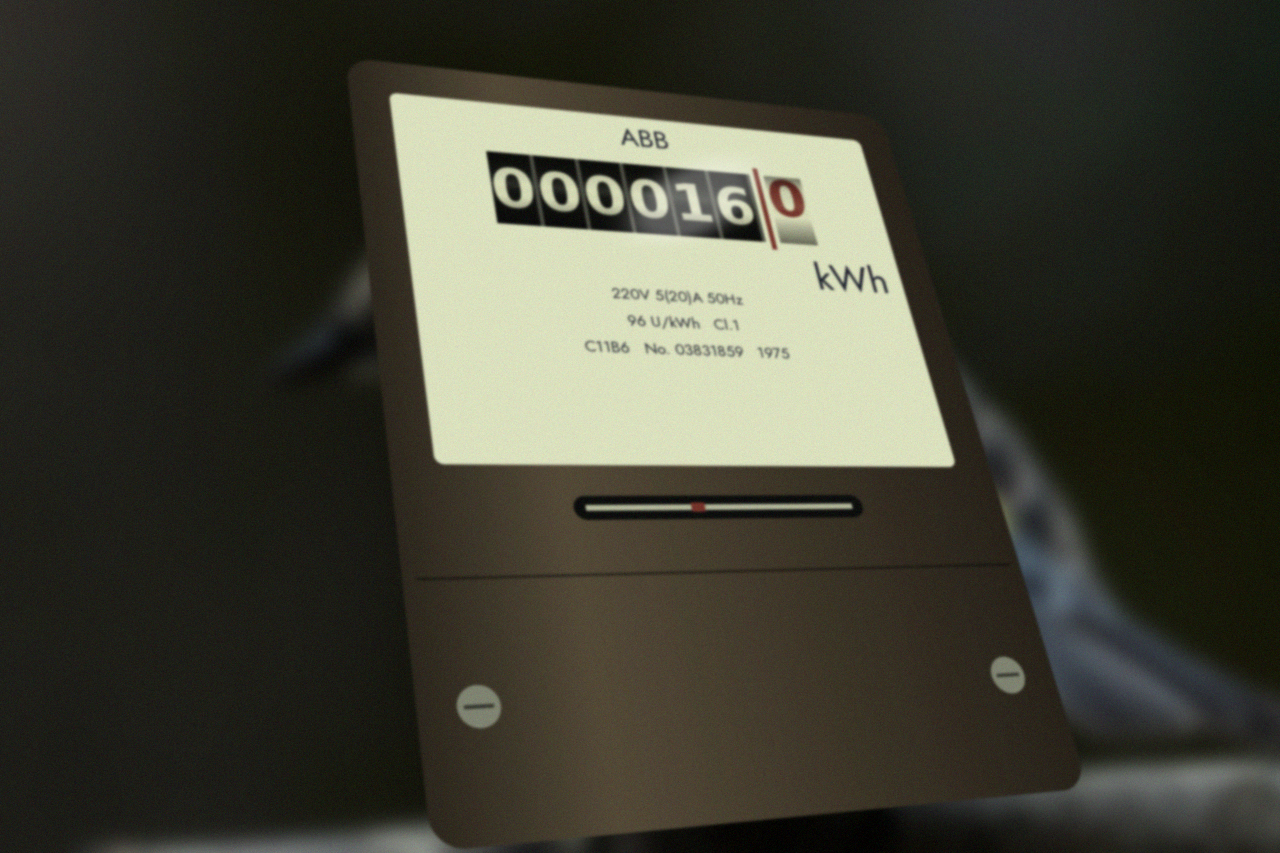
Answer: 16.0 kWh
